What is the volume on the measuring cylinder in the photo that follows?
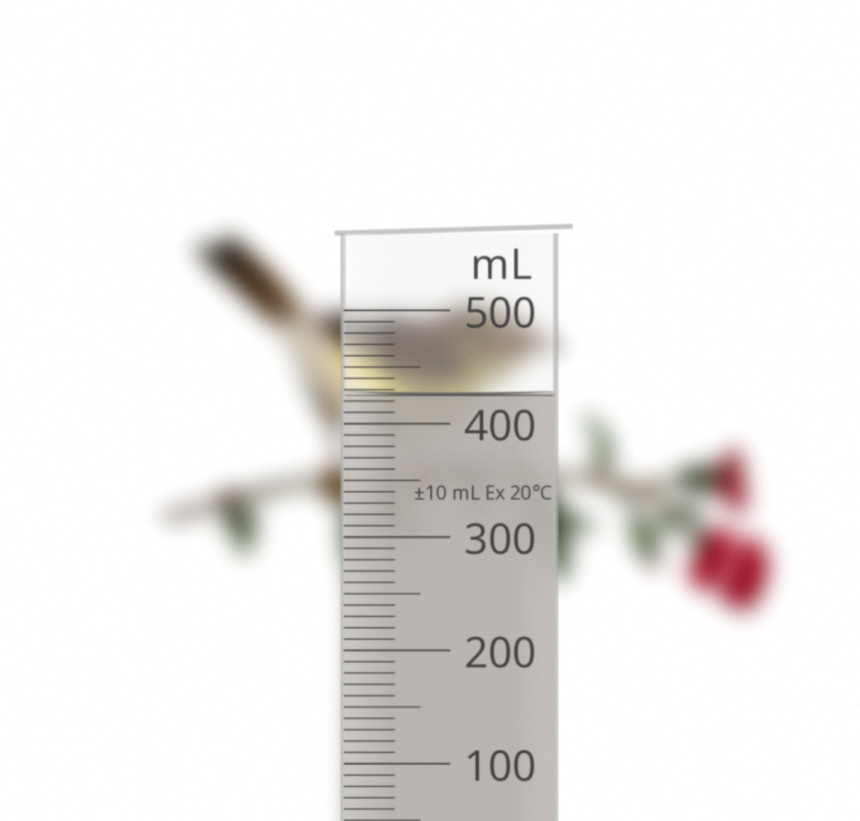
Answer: 425 mL
